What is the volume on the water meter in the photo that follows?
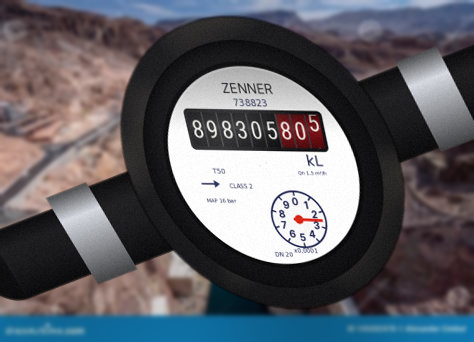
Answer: 898305.8052 kL
